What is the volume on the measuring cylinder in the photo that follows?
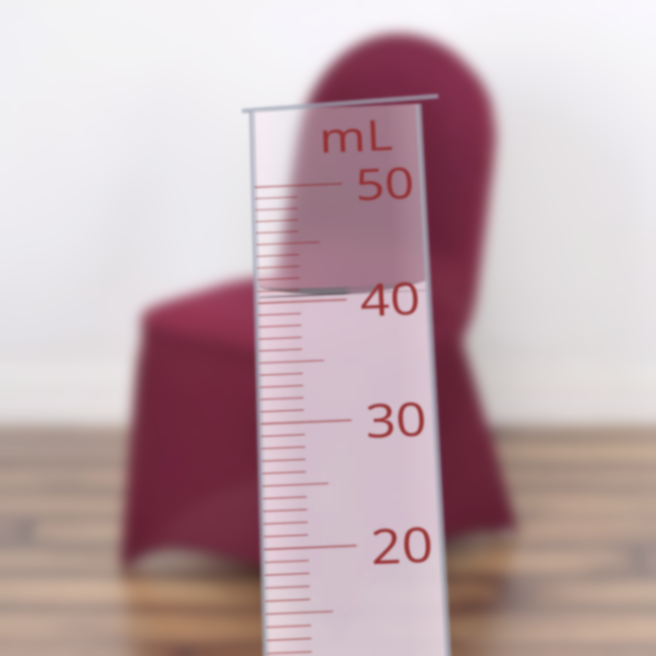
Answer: 40.5 mL
